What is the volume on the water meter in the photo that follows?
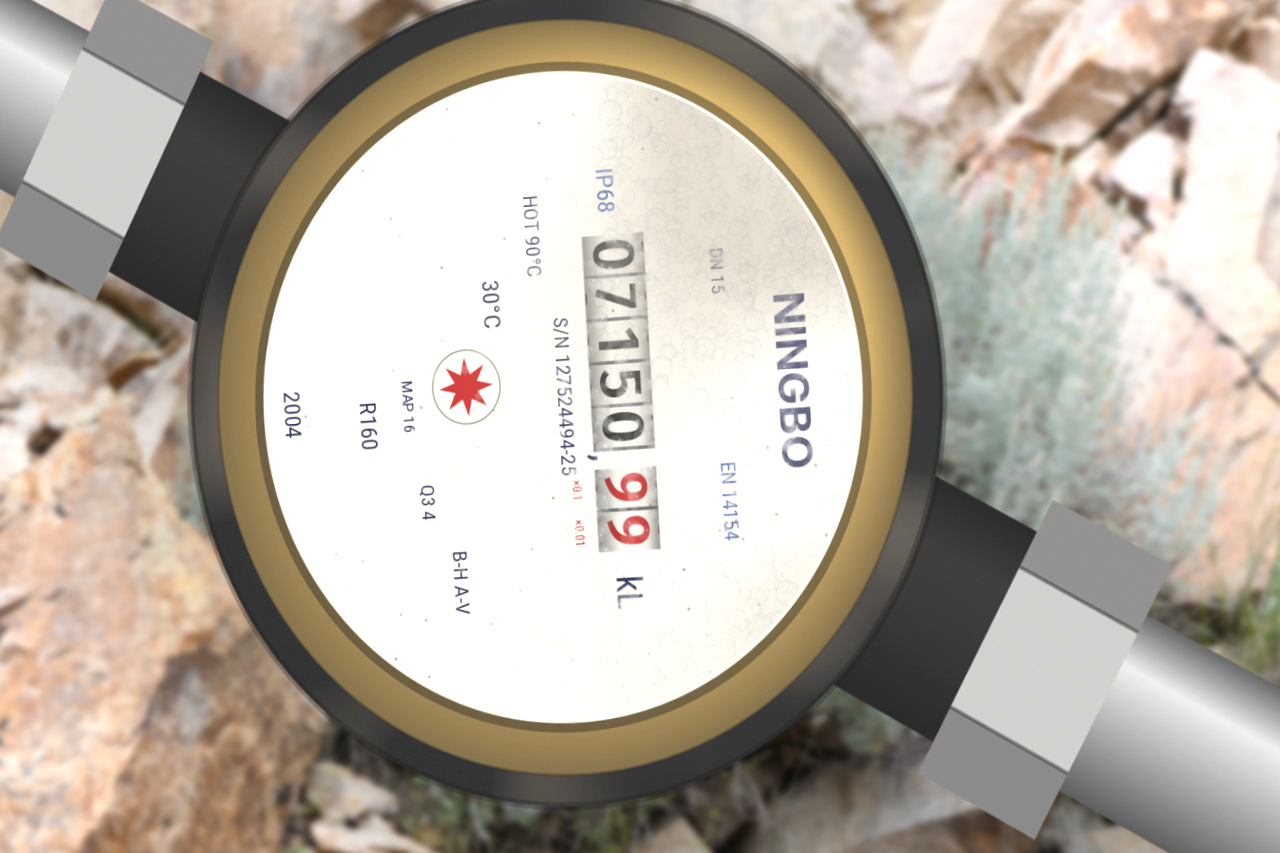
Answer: 7150.99 kL
